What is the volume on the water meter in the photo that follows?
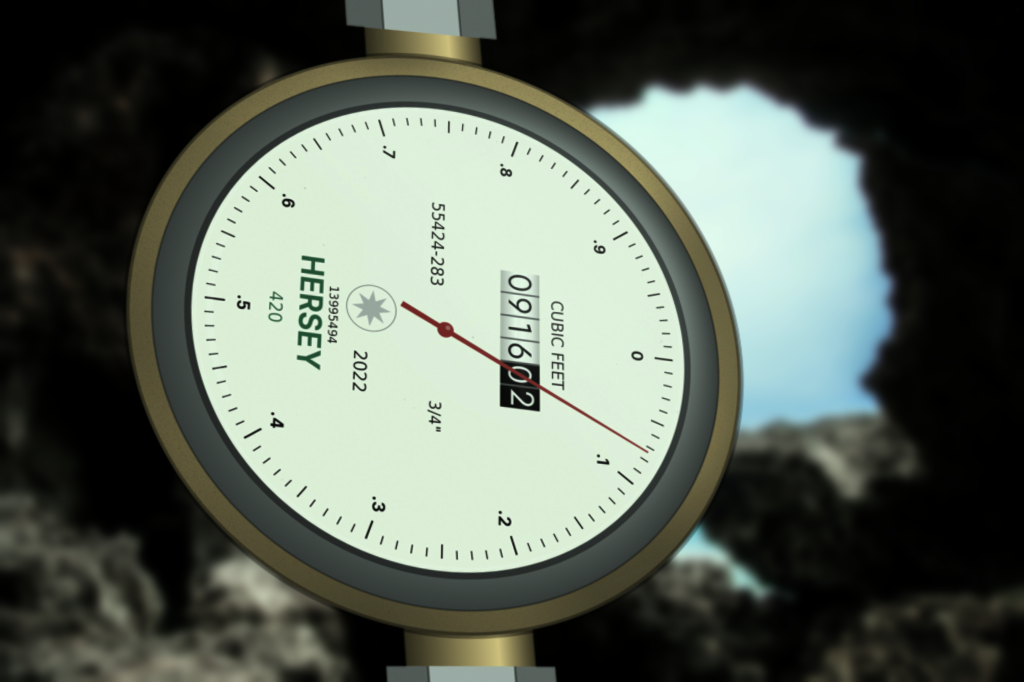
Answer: 91602.07 ft³
